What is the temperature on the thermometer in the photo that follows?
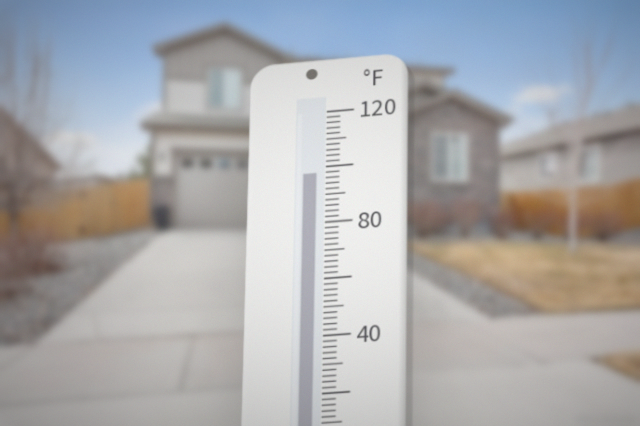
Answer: 98 °F
